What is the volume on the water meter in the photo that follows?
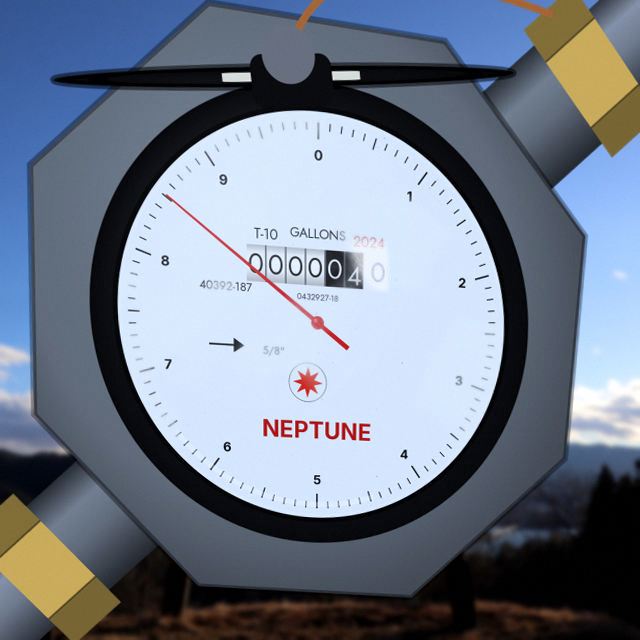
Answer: 38.5 gal
